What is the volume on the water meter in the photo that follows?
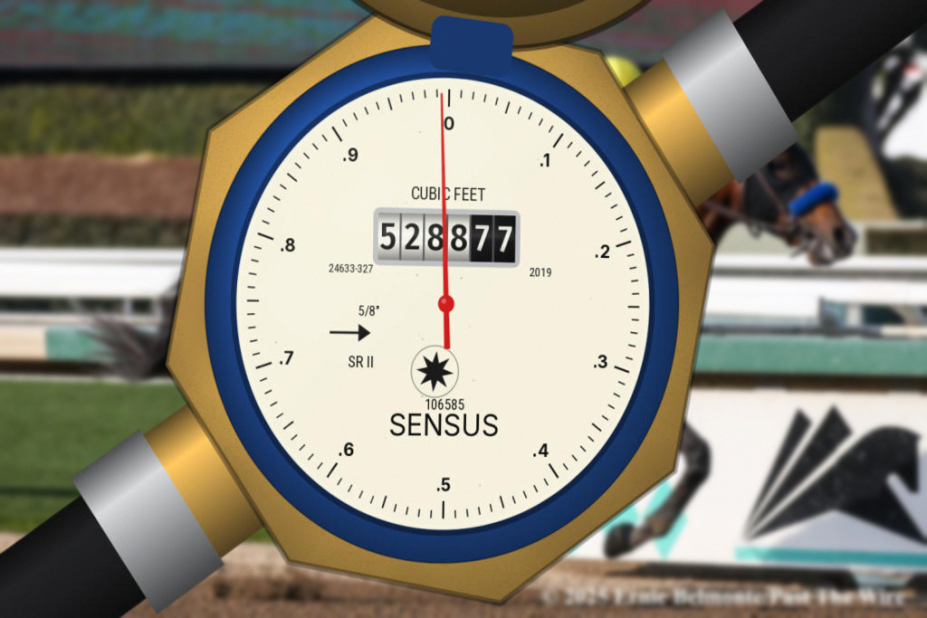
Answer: 528876.99 ft³
